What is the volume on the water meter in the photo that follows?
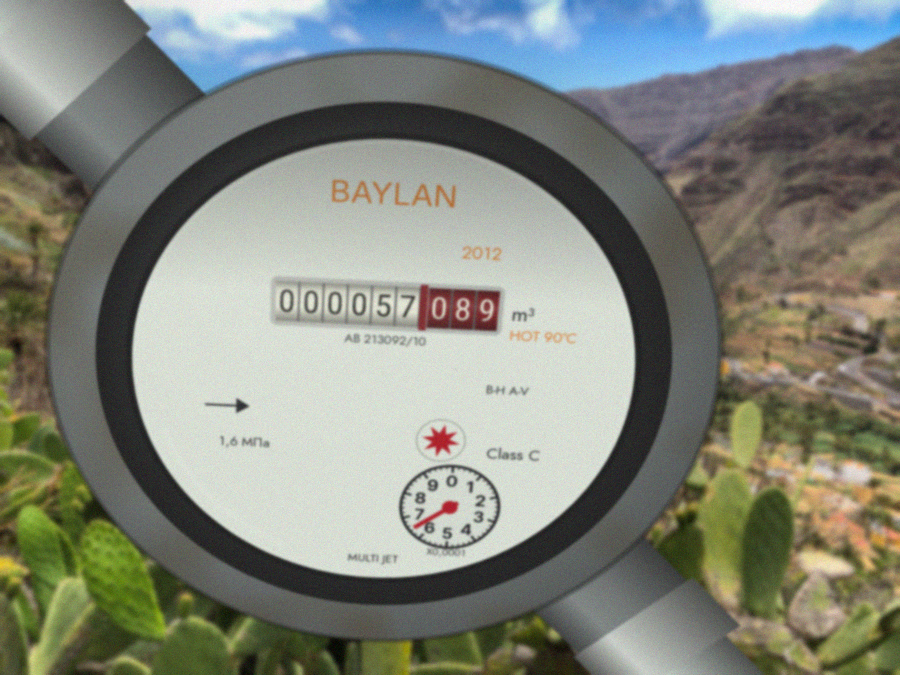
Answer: 57.0896 m³
